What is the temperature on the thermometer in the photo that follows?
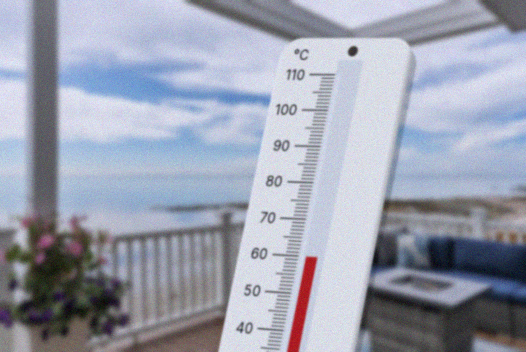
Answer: 60 °C
